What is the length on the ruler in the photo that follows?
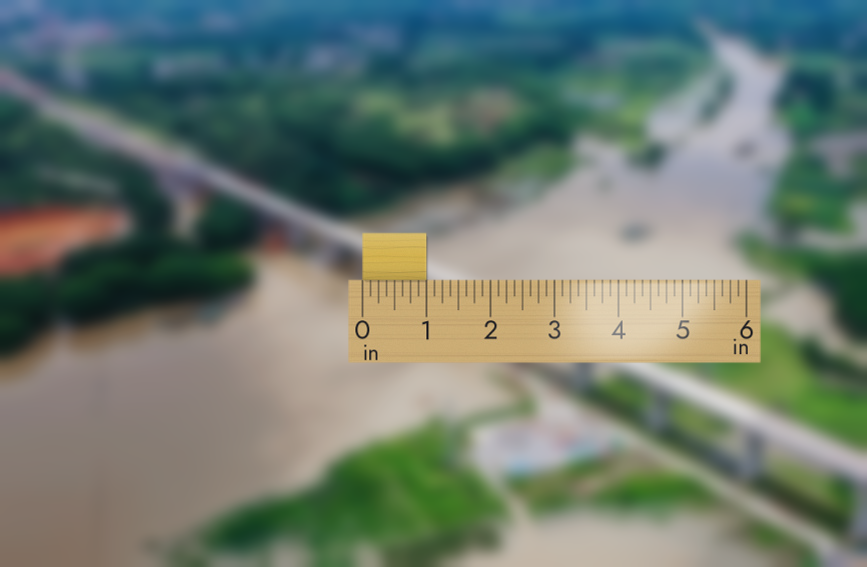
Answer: 1 in
